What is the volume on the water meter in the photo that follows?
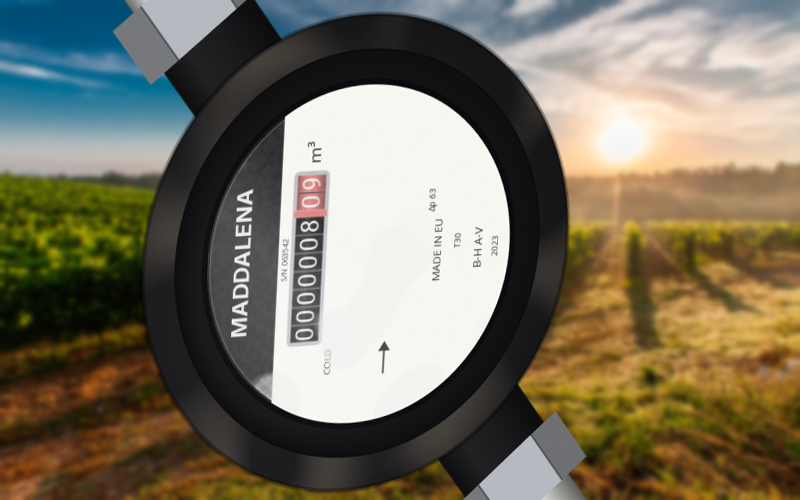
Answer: 8.09 m³
